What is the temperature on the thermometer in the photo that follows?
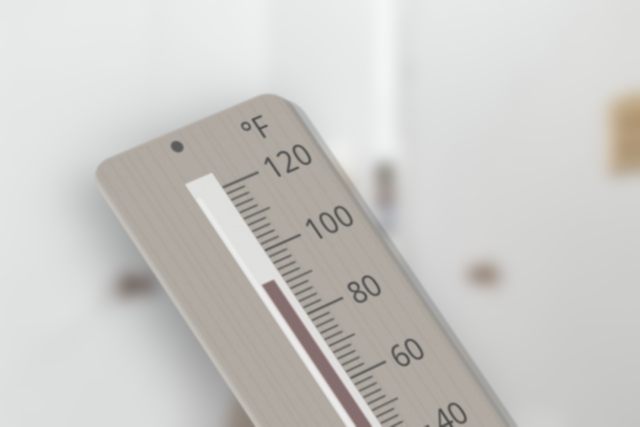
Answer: 92 °F
